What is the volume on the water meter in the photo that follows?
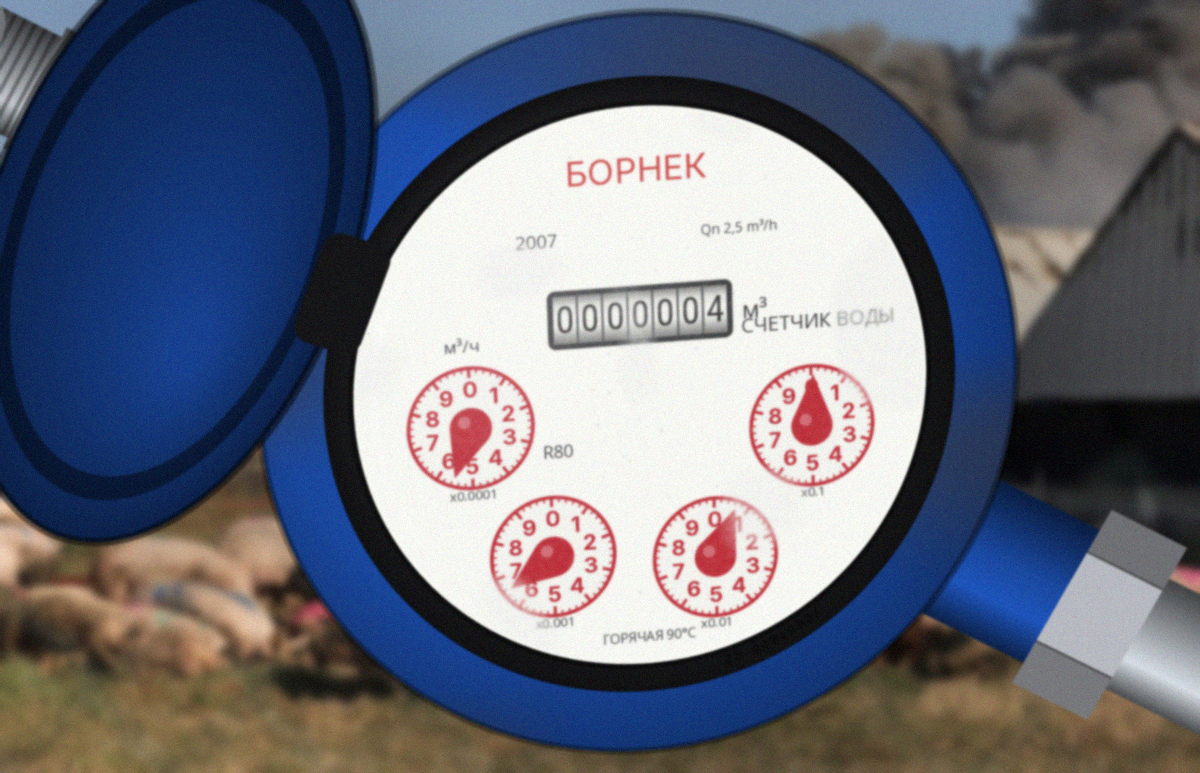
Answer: 4.0065 m³
